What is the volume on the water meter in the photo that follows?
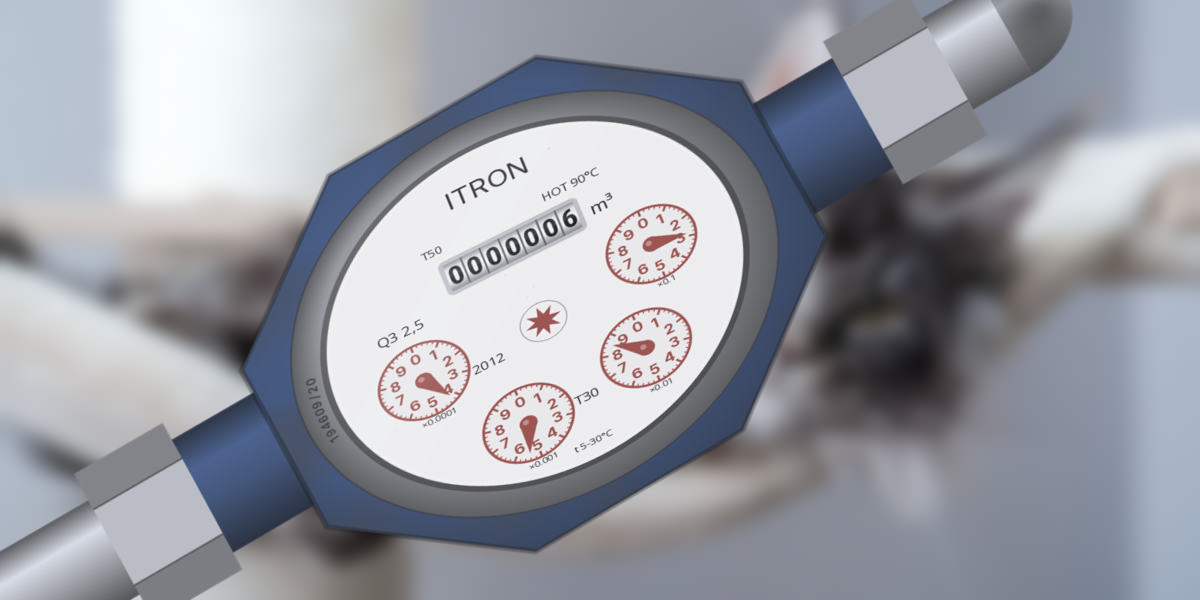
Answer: 6.2854 m³
